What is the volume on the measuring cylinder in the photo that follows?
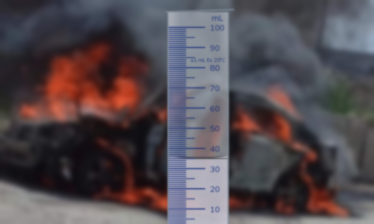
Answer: 35 mL
